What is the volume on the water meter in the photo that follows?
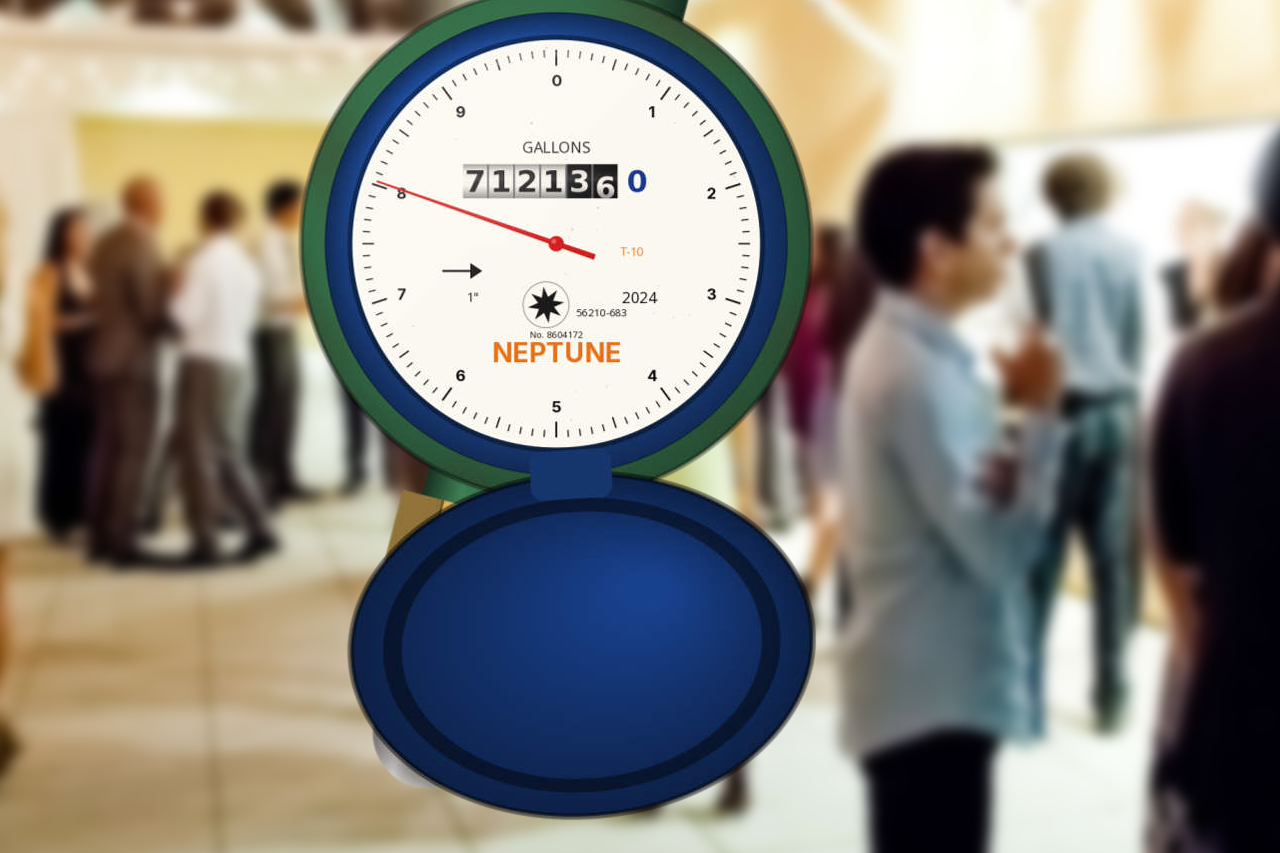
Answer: 7121358.0 gal
